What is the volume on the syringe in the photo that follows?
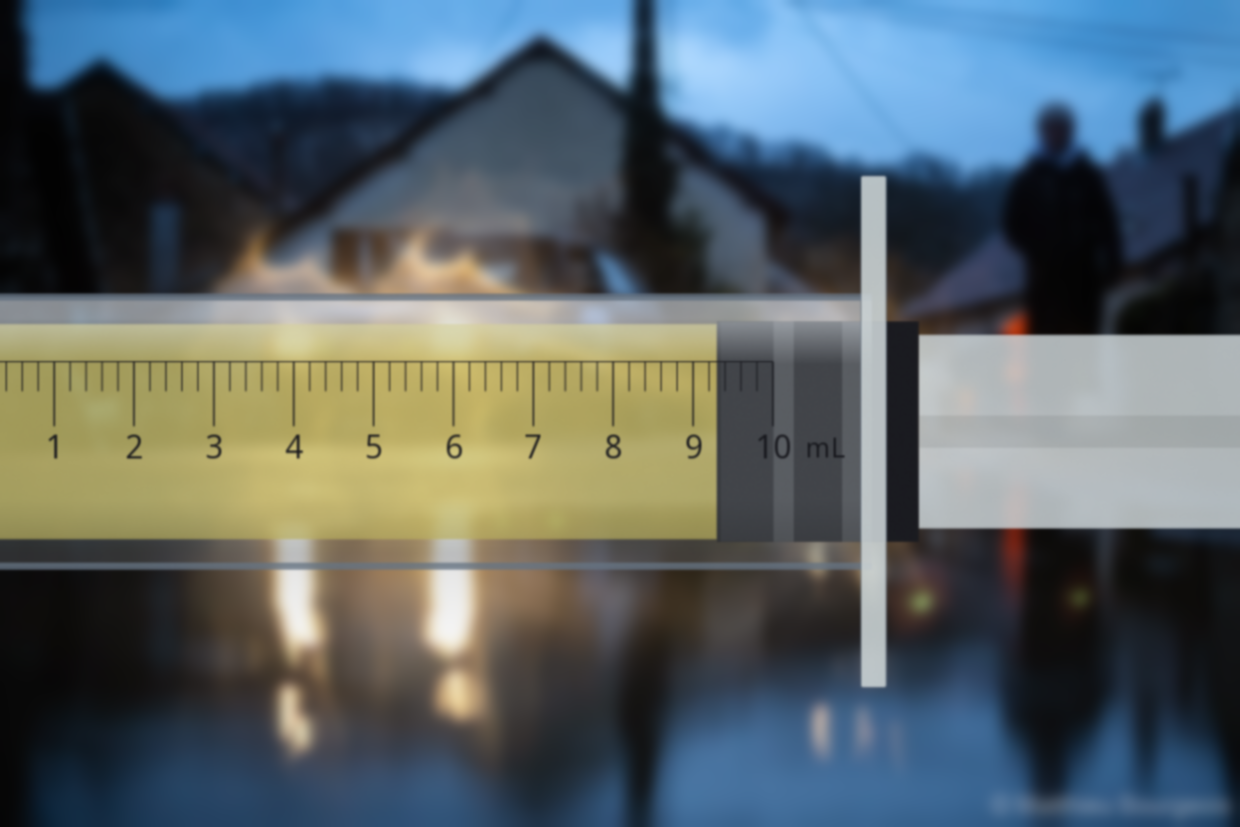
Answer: 9.3 mL
